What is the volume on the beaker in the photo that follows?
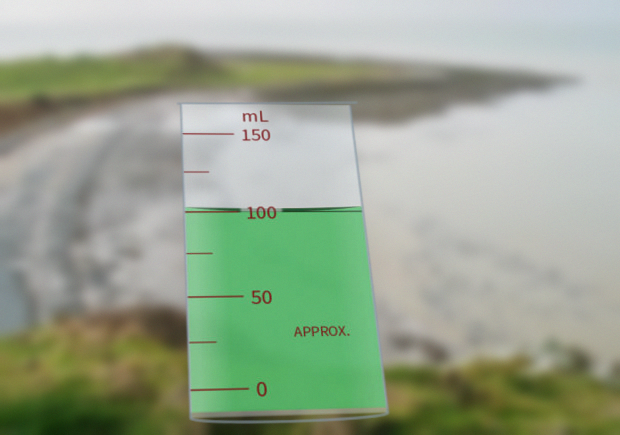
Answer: 100 mL
